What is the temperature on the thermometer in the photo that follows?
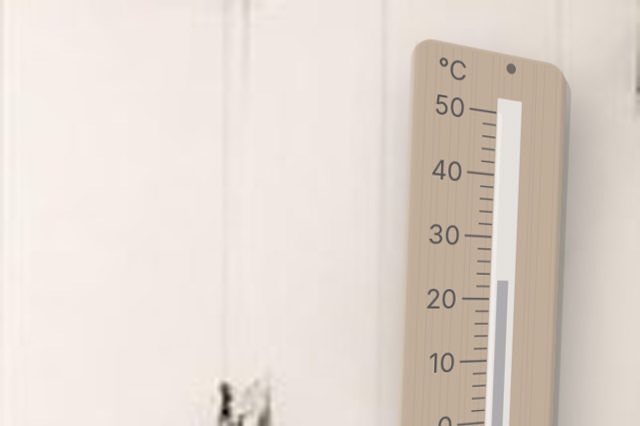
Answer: 23 °C
